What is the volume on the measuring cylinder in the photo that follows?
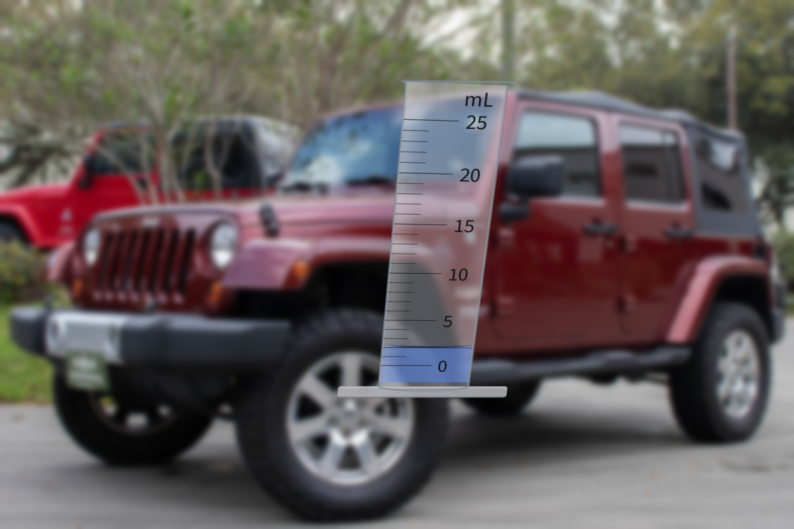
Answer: 2 mL
